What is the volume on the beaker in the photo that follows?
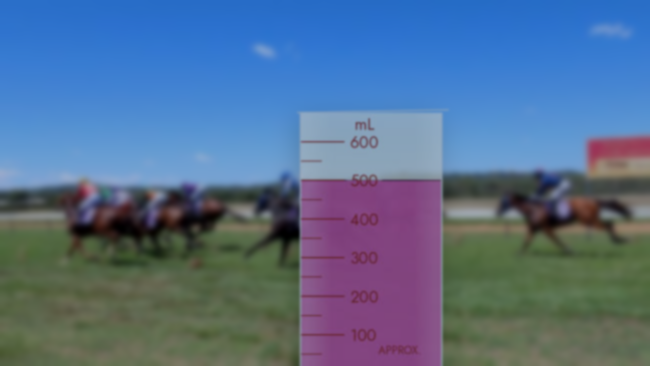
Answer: 500 mL
